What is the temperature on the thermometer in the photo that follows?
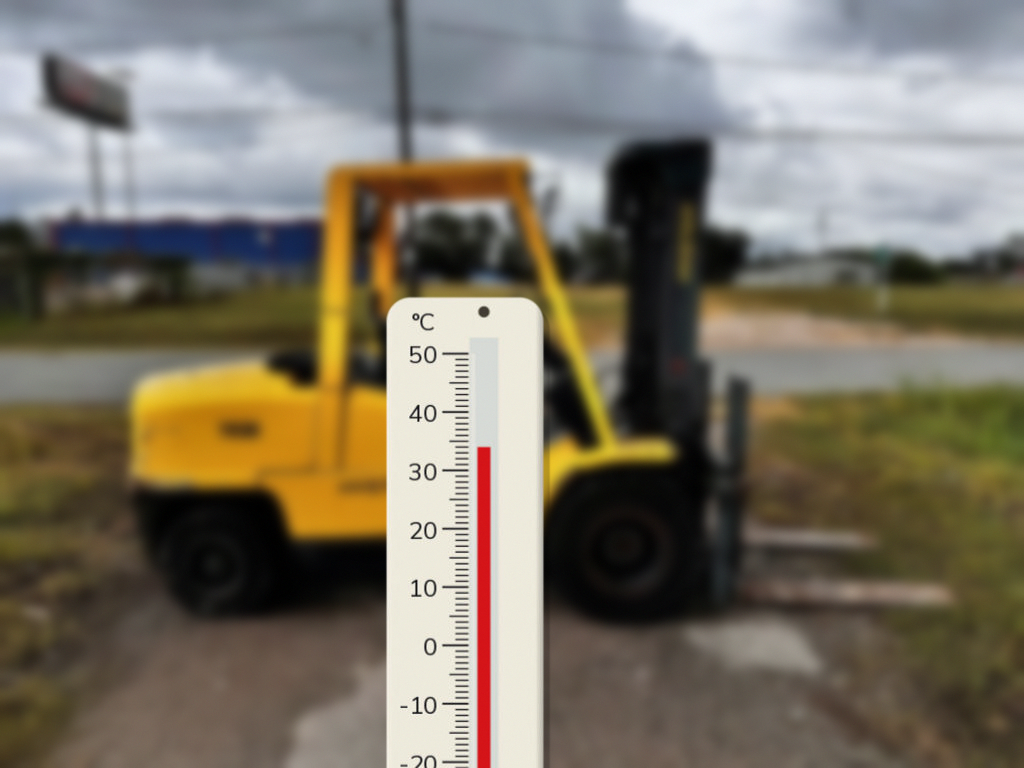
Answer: 34 °C
